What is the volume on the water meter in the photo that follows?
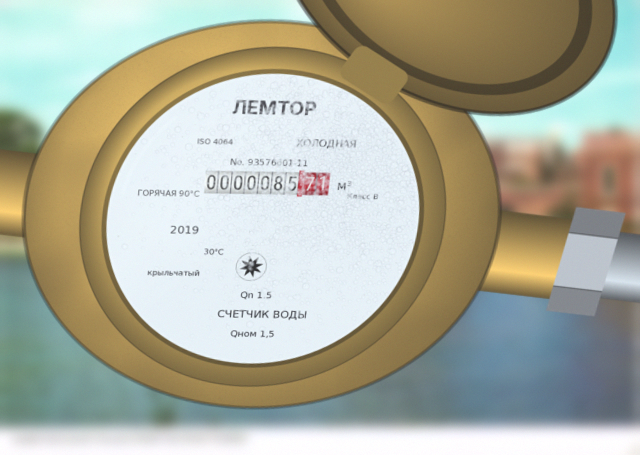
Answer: 85.71 m³
